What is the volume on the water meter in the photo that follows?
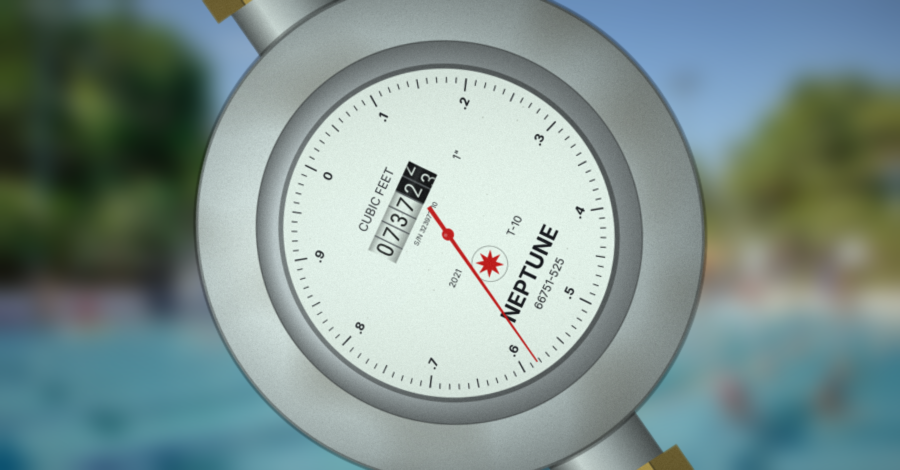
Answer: 73722.58 ft³
